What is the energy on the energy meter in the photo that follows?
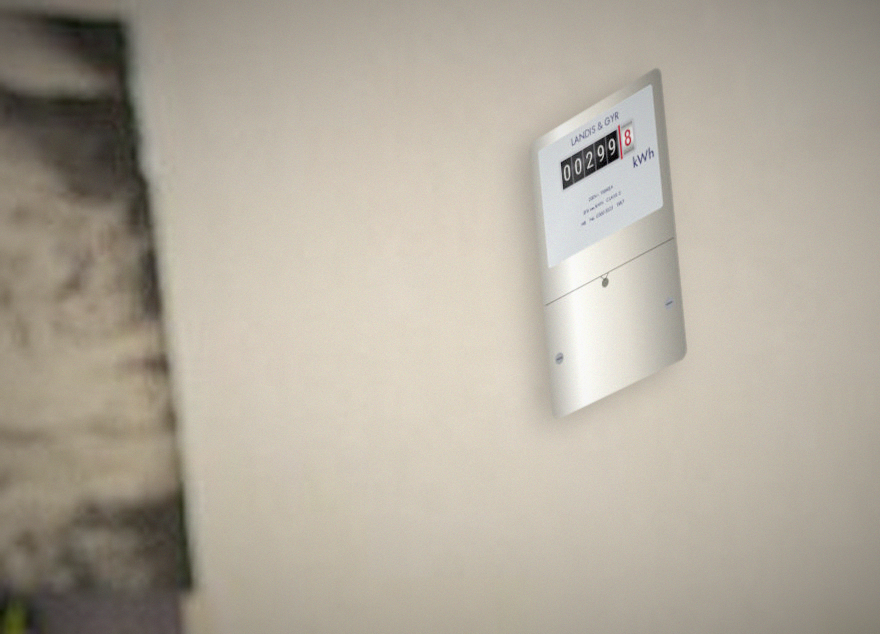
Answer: 299.8 kWh
